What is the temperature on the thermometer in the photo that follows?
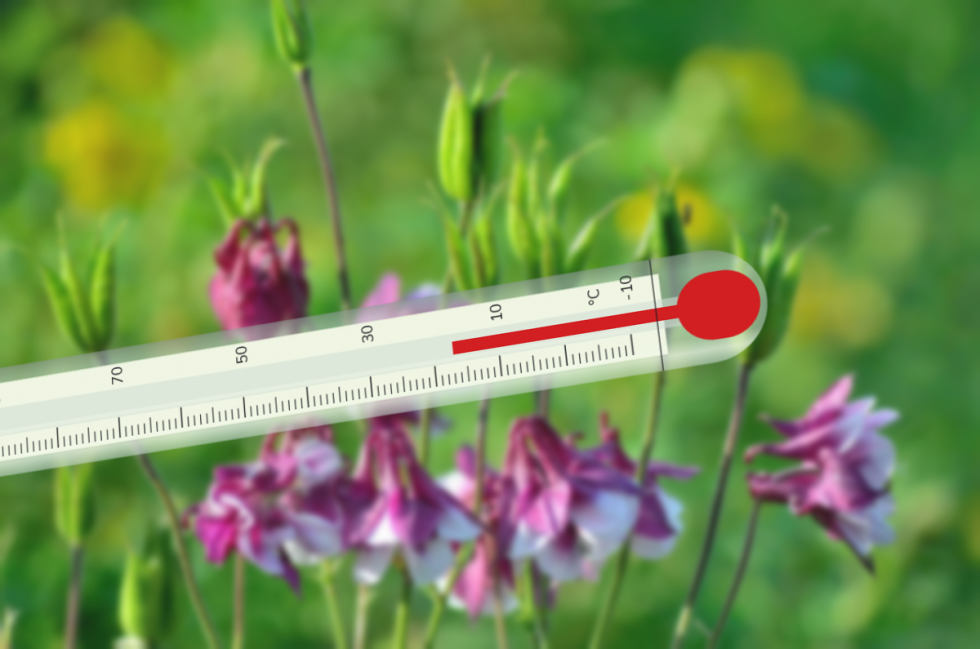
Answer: 17 °C
